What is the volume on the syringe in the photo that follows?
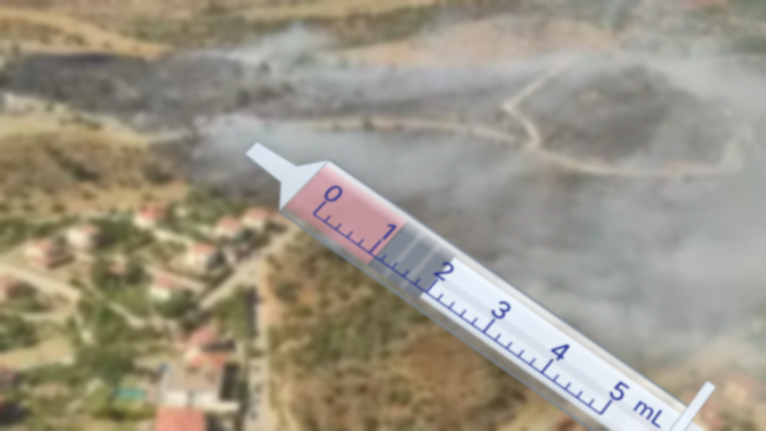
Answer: 1.1 mL
